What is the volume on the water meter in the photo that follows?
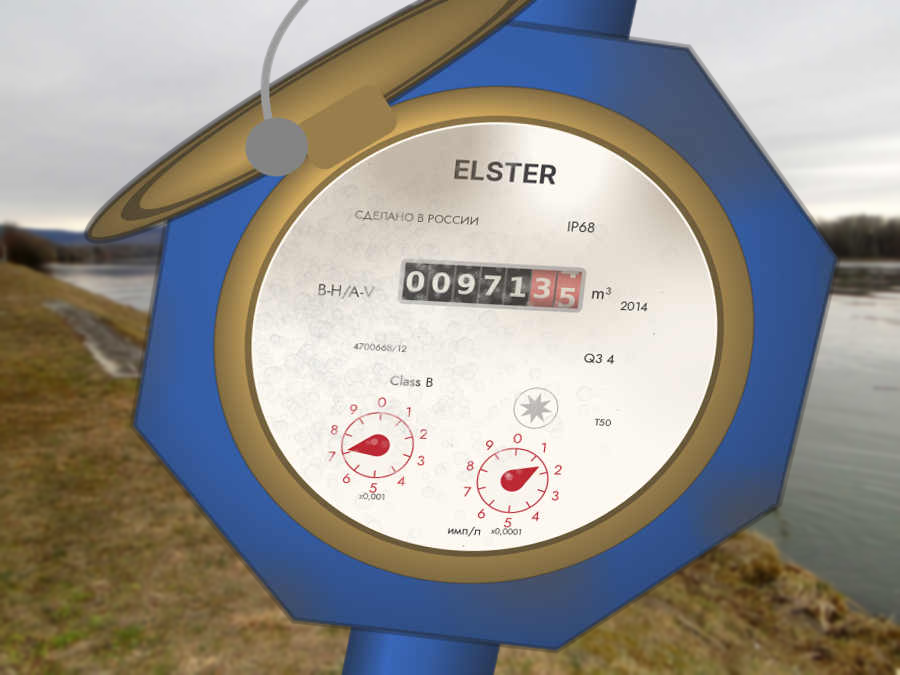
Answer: 971.3471 m³
